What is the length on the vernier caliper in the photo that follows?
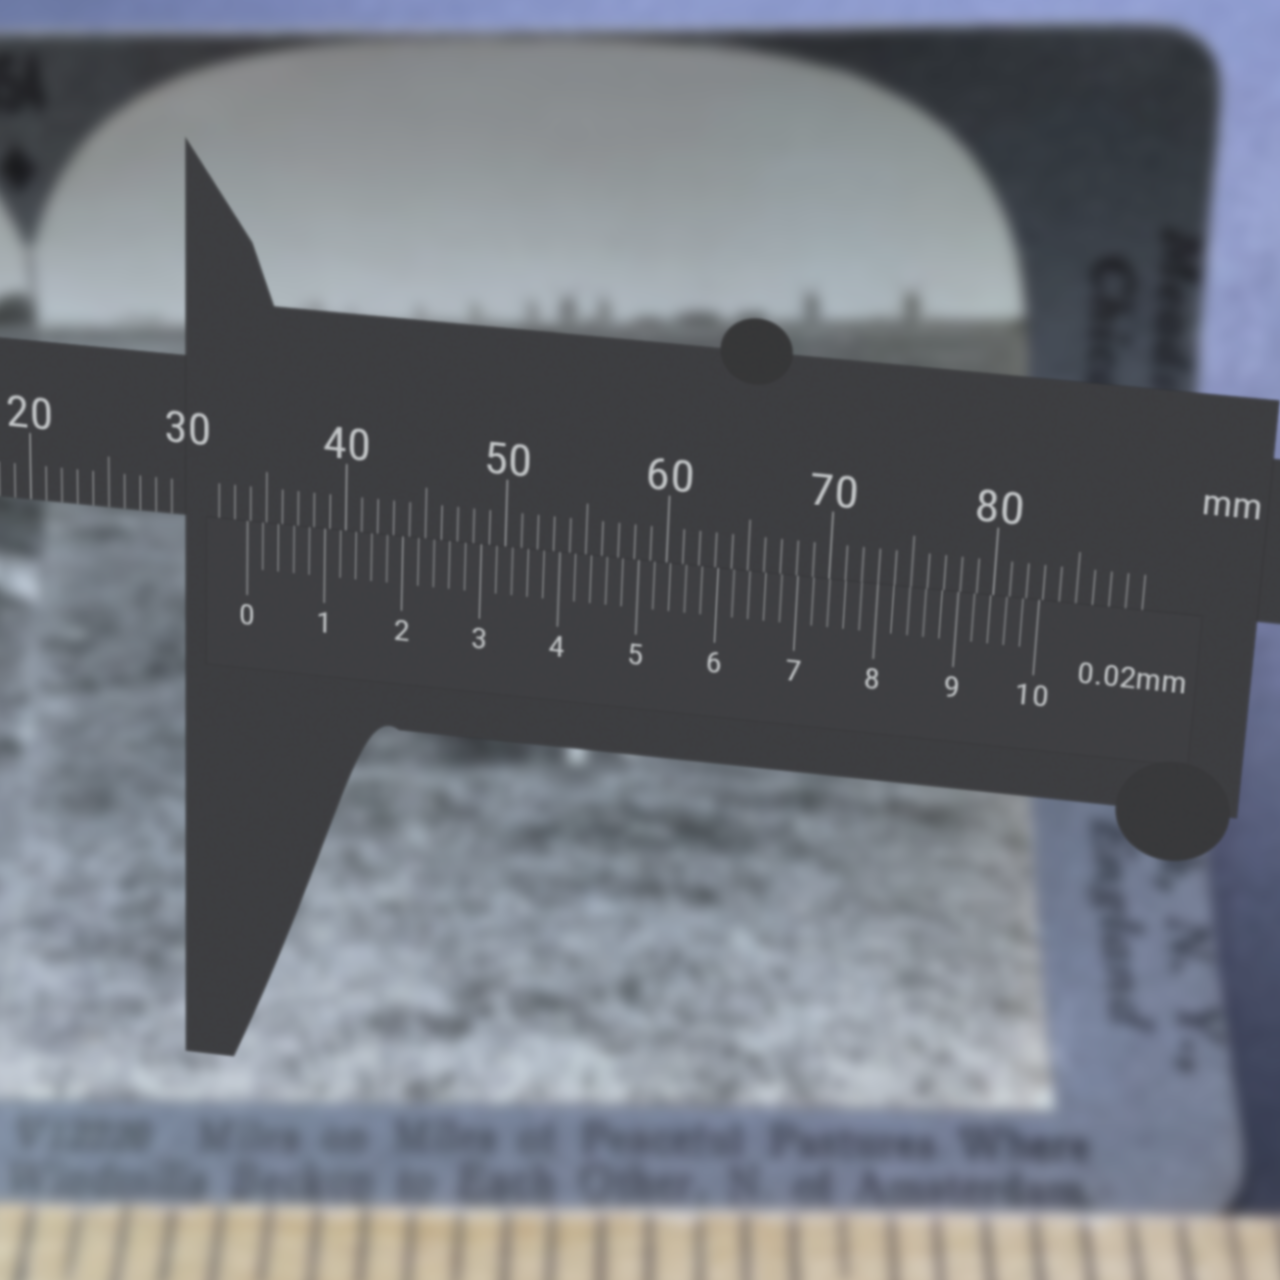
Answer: 33.8 mm
